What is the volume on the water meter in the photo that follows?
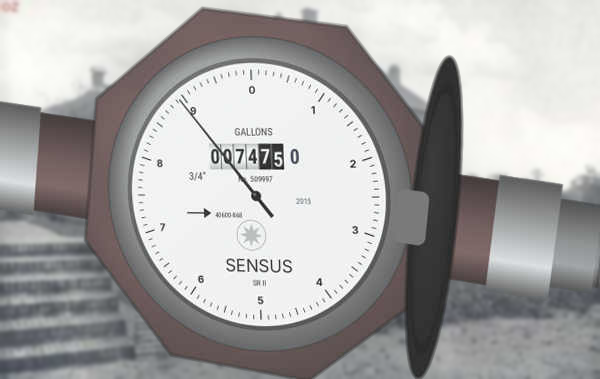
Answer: 74748.9 gal
